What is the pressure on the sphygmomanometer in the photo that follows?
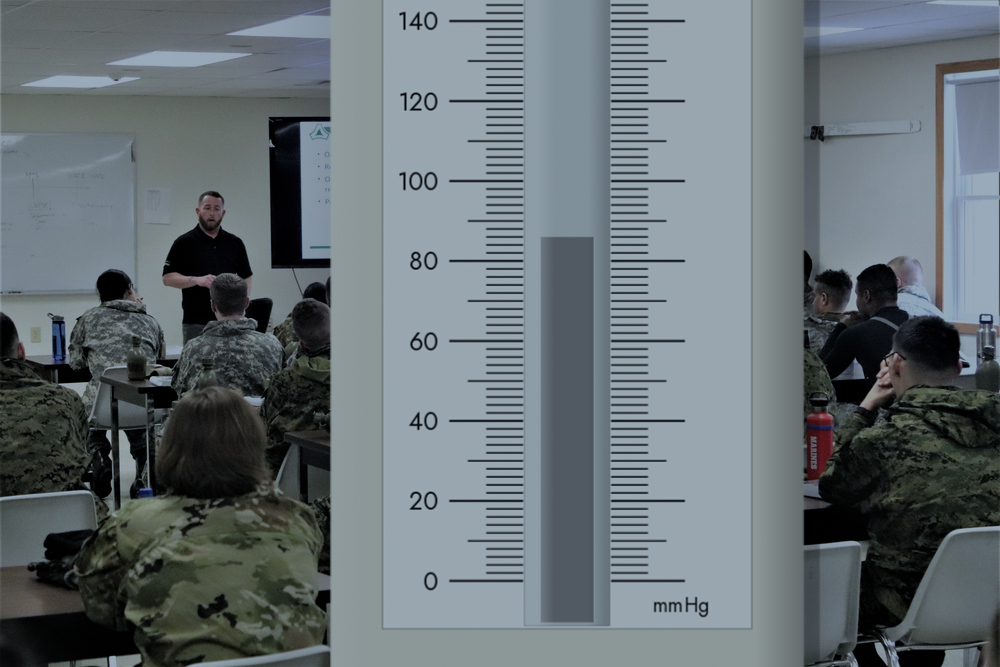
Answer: 86 mmHg
